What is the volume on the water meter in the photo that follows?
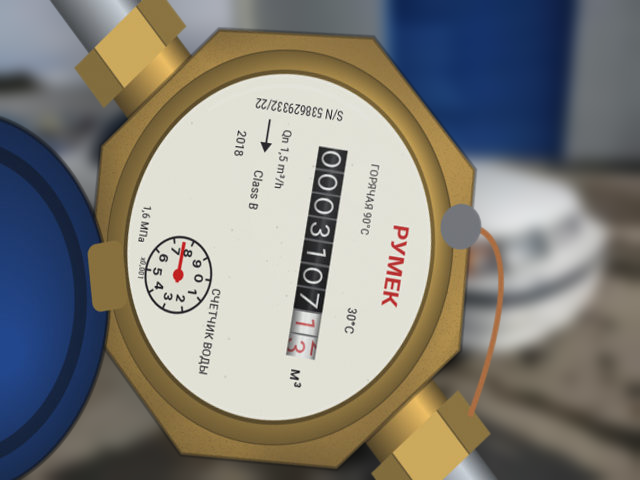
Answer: 3107.127 m³
